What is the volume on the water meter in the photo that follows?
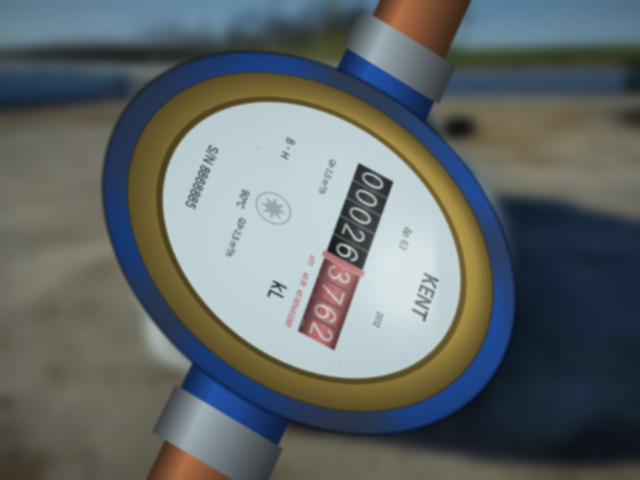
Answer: 26.3762 kL
